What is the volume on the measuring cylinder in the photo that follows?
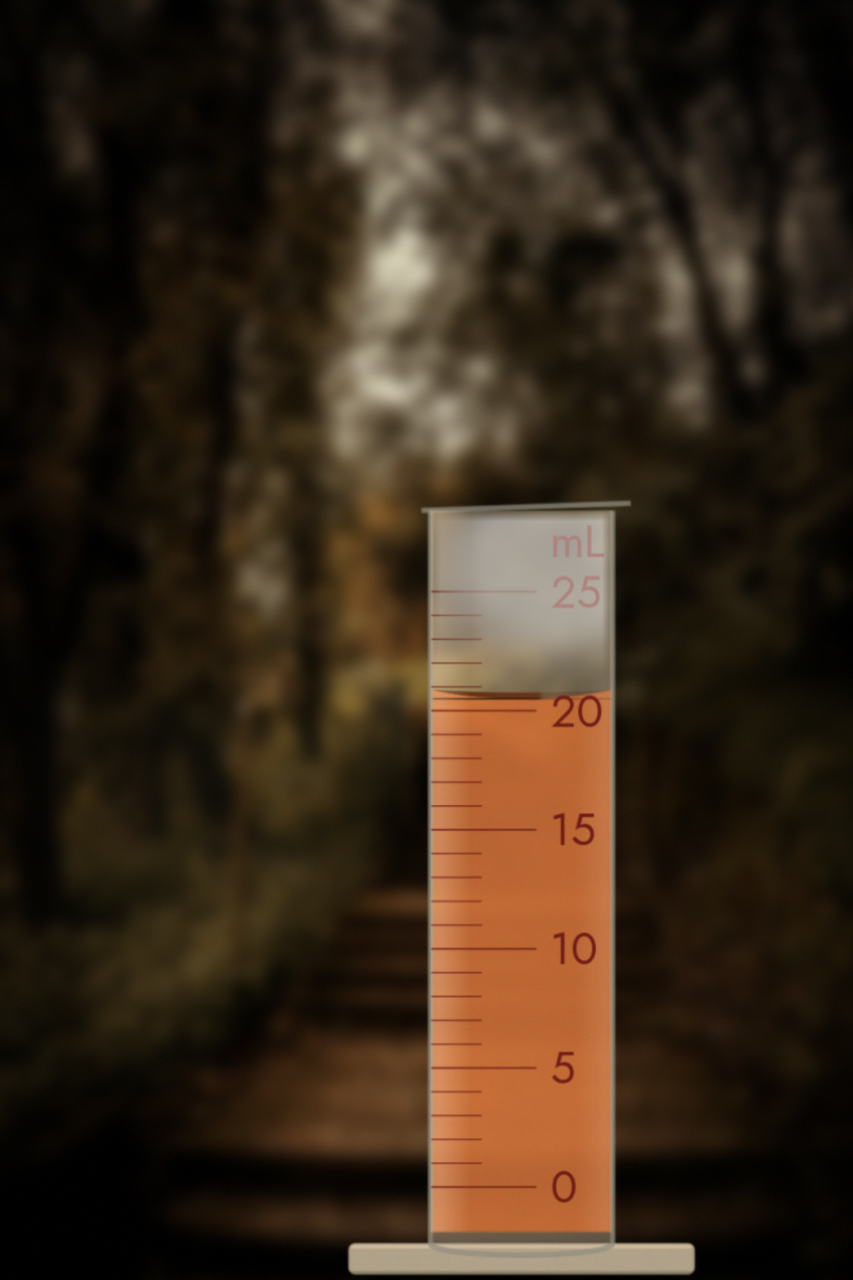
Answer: 20.5 mL
